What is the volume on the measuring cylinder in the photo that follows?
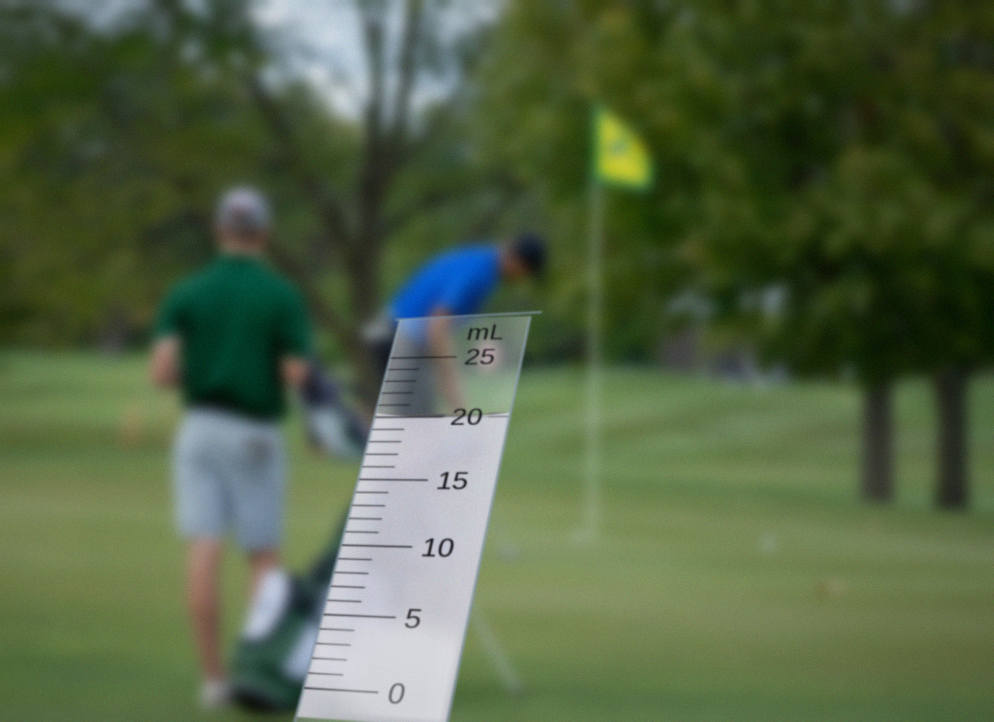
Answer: 20 mL
